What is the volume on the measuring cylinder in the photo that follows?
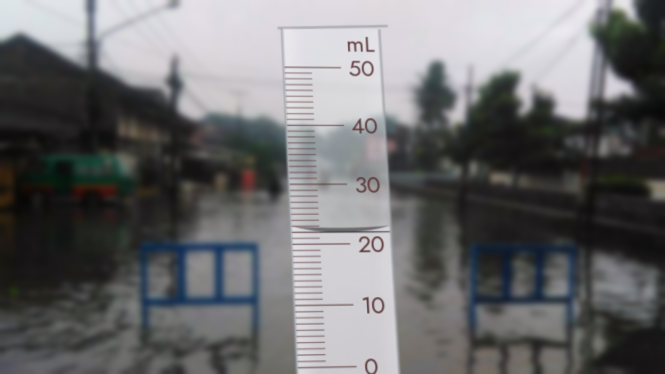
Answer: 22 mL
